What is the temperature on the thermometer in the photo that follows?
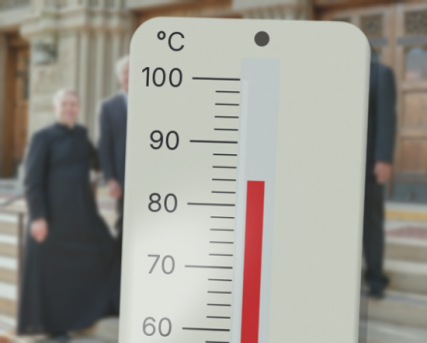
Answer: 84 °C
